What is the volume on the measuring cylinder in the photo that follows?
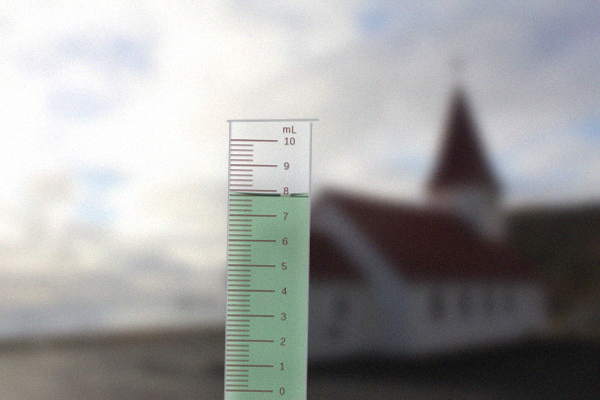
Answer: 7.8 mL
